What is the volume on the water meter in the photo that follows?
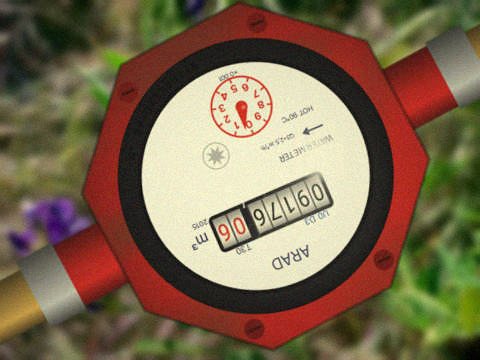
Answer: 9176.060 m³
